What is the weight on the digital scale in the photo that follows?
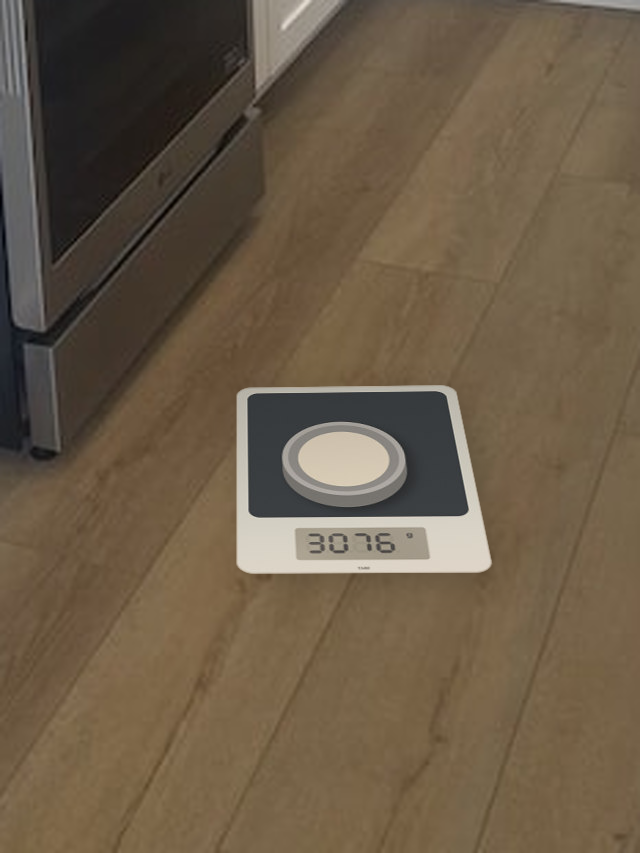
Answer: 3076 g
